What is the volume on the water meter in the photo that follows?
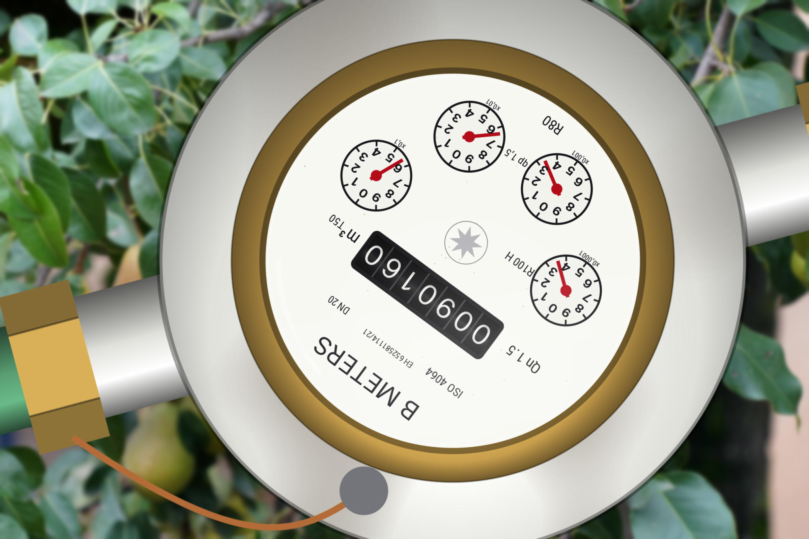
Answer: 90160.5633 m³
